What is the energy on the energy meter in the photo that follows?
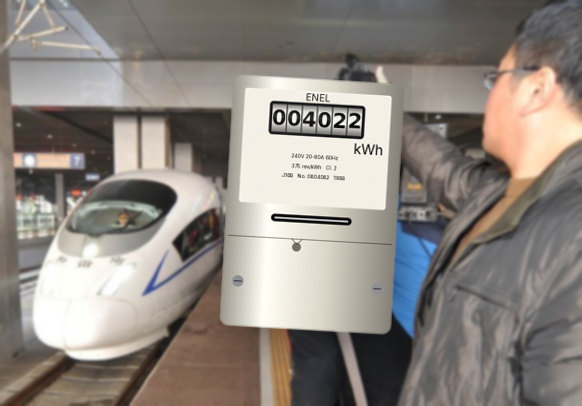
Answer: 4022 kWh
